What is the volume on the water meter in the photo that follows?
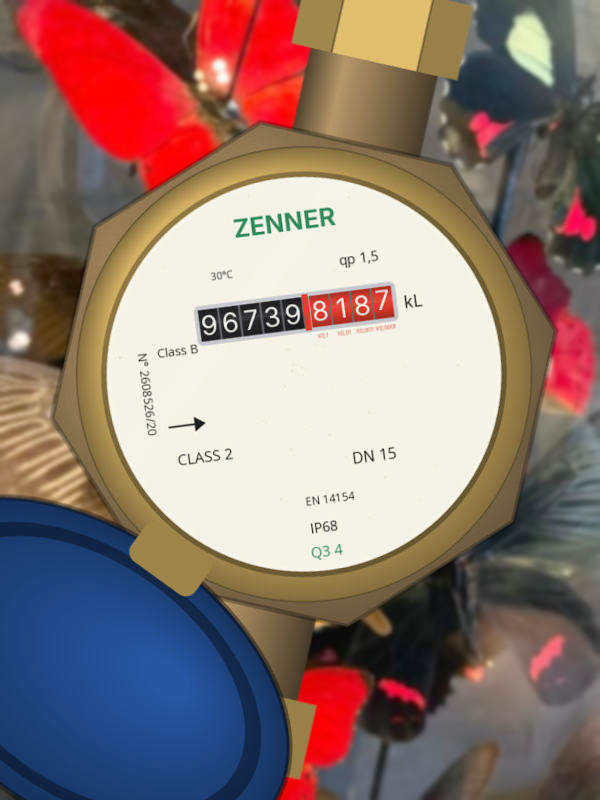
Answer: 96739.8187 kL
